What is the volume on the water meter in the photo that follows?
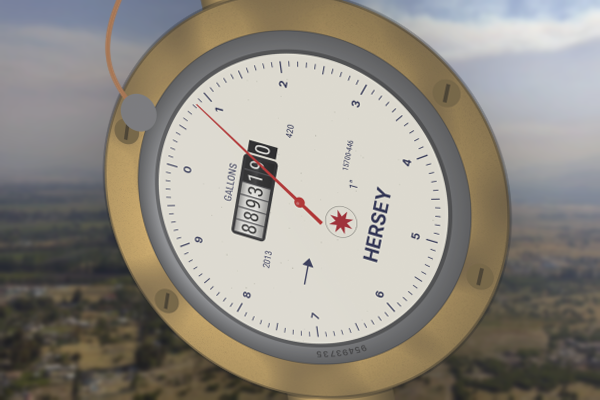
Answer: 8893190.8 gal
